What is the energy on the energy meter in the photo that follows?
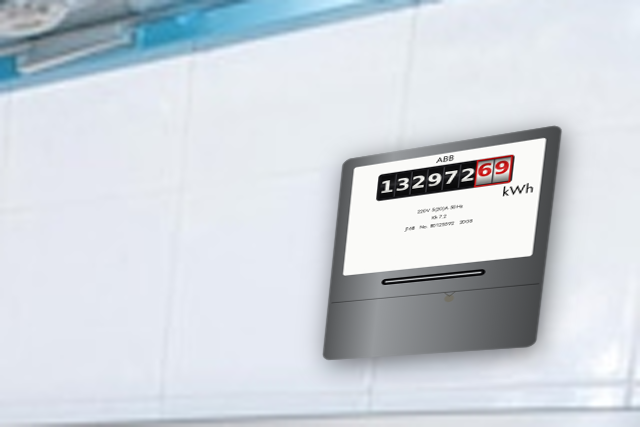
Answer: 132972.69 kWh
